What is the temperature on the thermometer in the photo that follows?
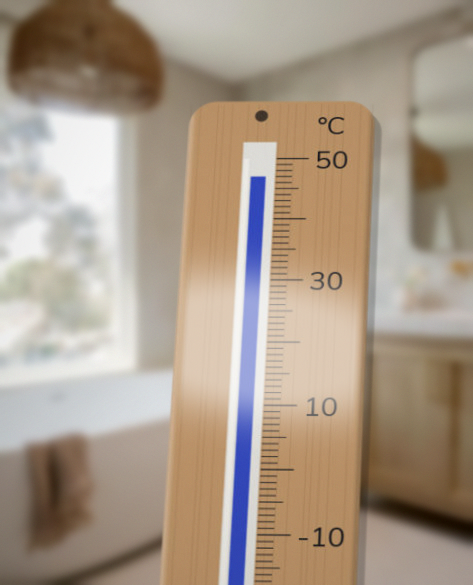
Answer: 47 °C
